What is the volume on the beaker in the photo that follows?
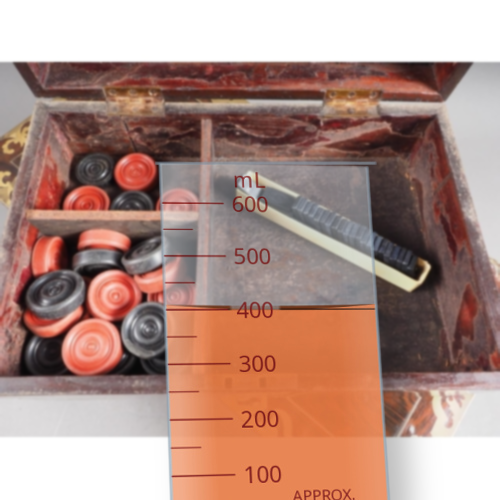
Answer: 400 mL
